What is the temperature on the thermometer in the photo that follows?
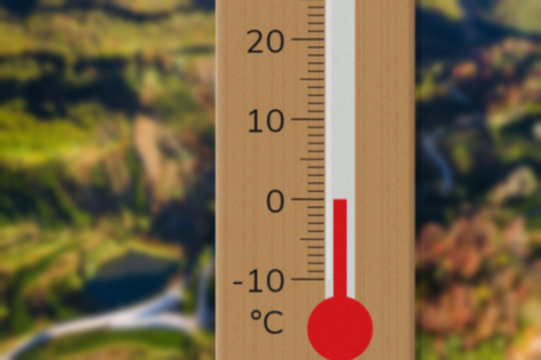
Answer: 0 °C
